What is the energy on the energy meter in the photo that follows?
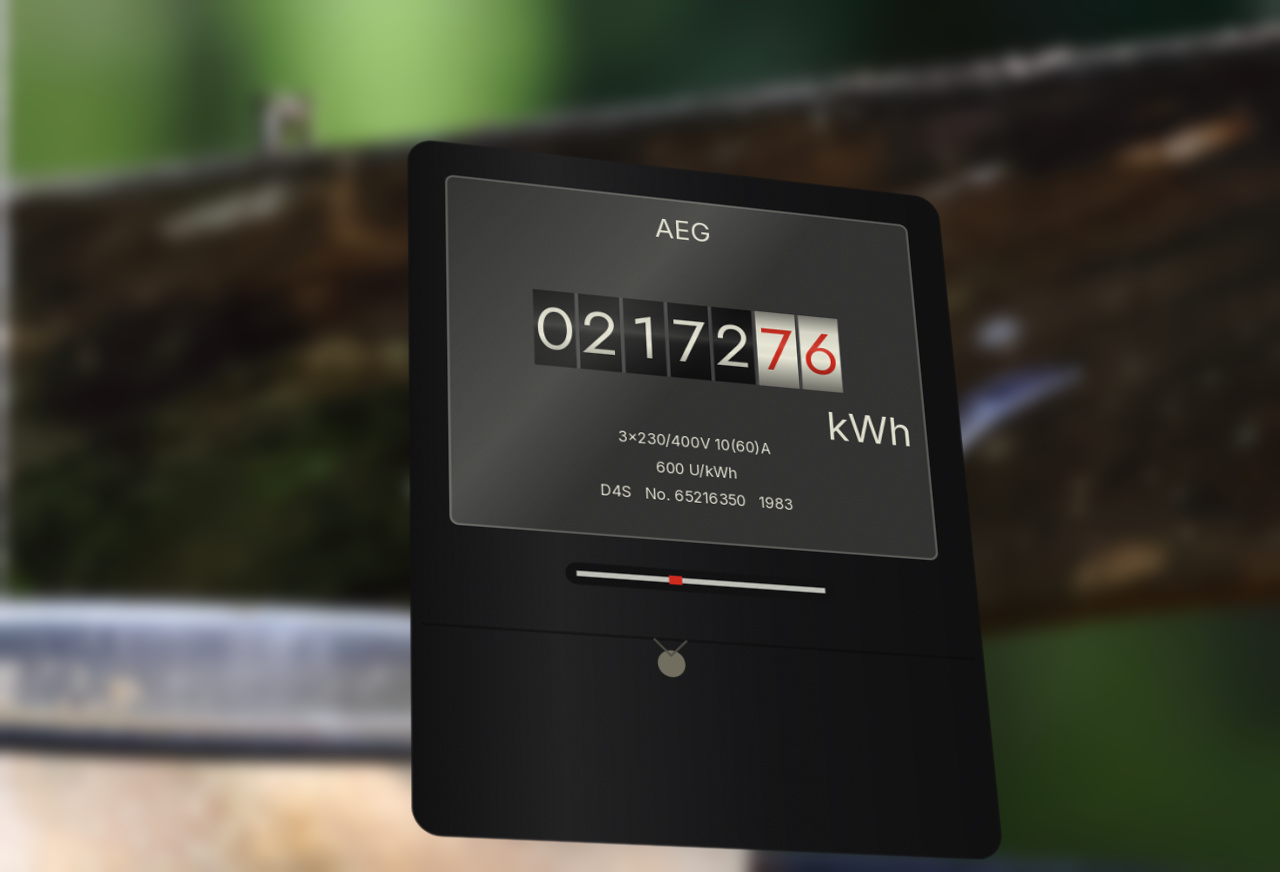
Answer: 2172.76 kWh
